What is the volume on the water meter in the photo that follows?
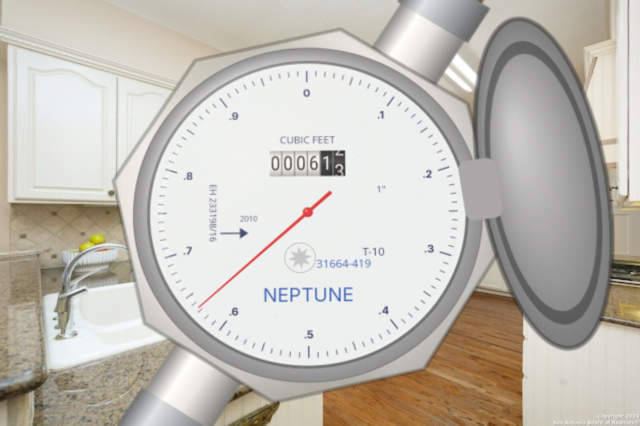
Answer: 612.63 ft³
